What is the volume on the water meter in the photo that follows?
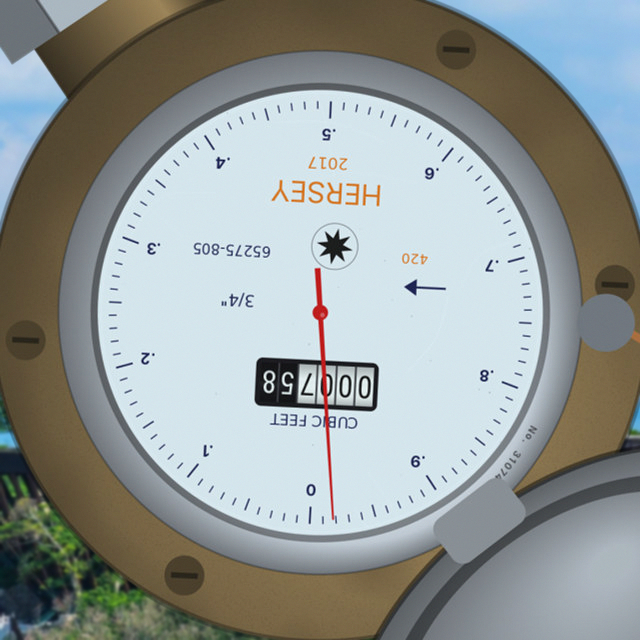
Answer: 757.98 ft³
